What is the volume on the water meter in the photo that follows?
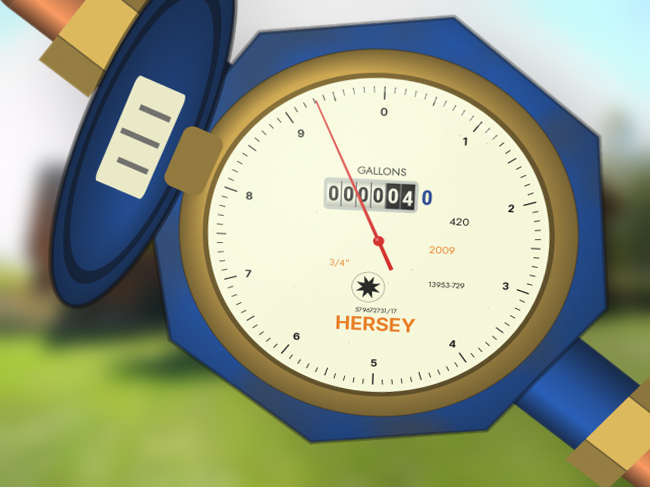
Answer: 39.3 gal
